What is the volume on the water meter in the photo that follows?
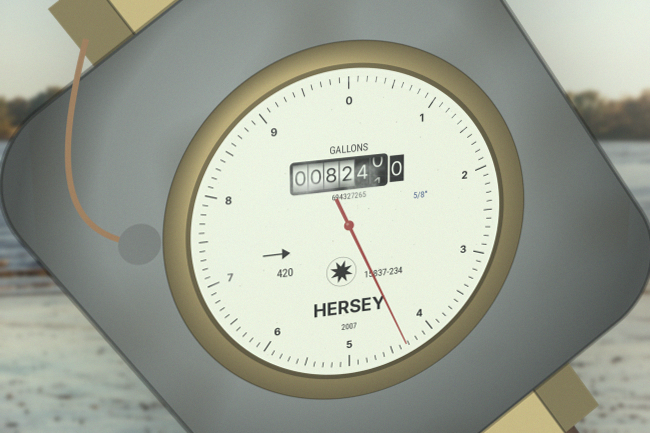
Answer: 82404.3 gal
